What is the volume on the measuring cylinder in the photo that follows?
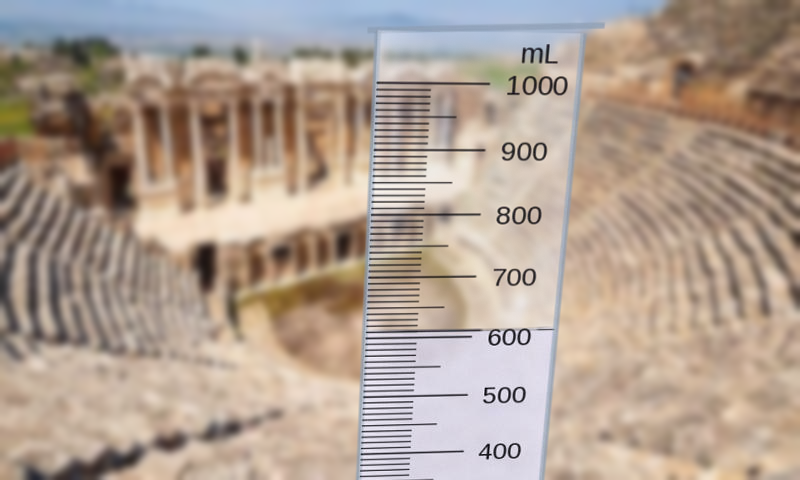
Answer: 610 mL
